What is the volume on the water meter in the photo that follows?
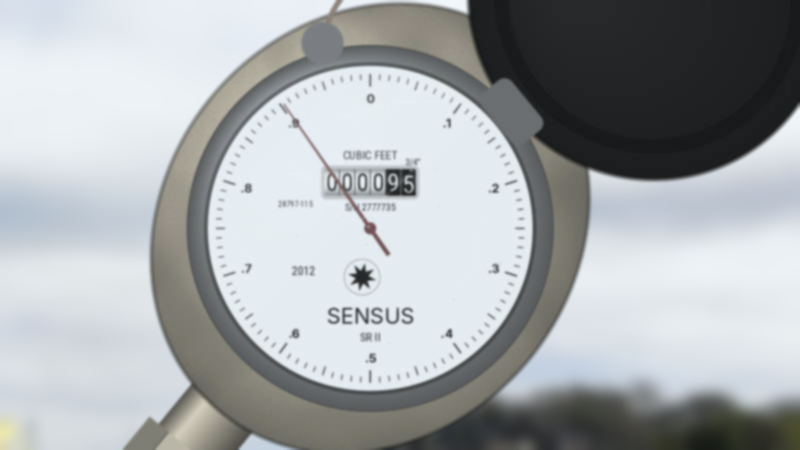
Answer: 94.90 ft³
